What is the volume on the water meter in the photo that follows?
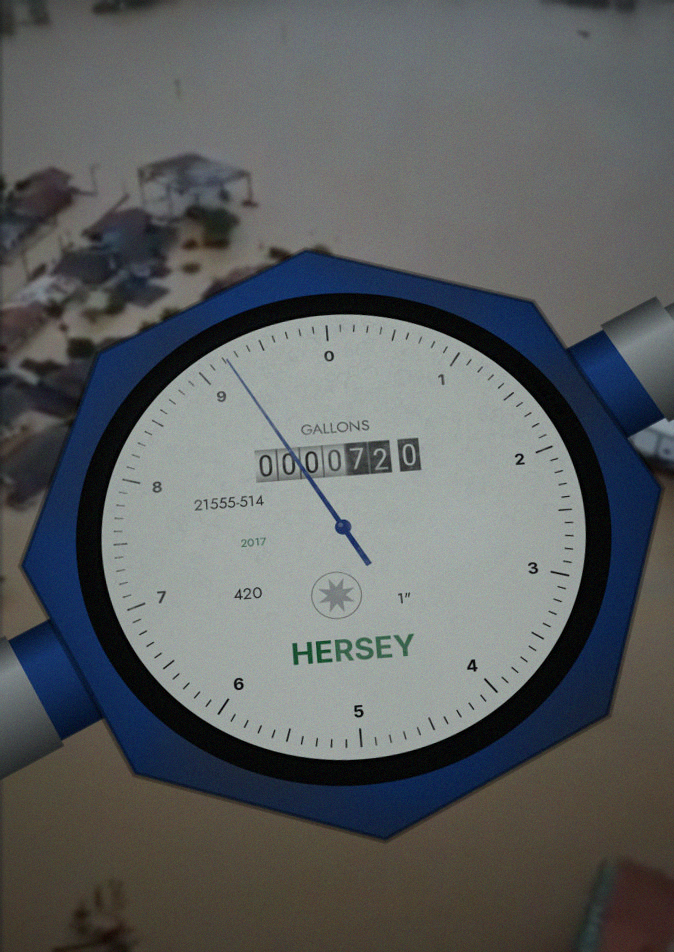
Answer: 719.2 gal
